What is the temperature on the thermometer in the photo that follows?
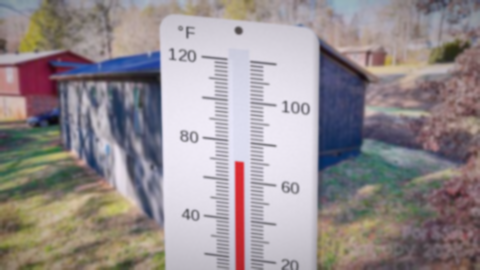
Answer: 70 °F
